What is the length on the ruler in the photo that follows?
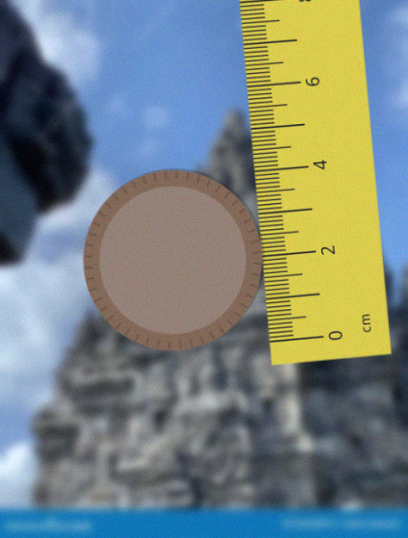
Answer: 4.2 cm
